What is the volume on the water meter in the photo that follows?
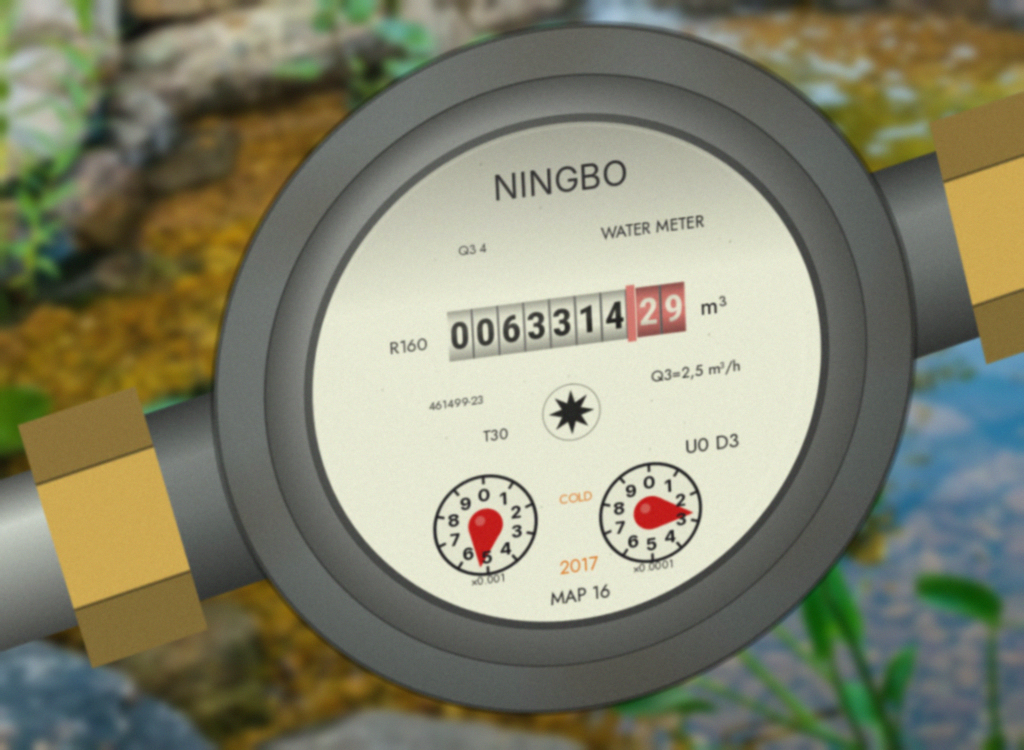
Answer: 63314.2952 m³
